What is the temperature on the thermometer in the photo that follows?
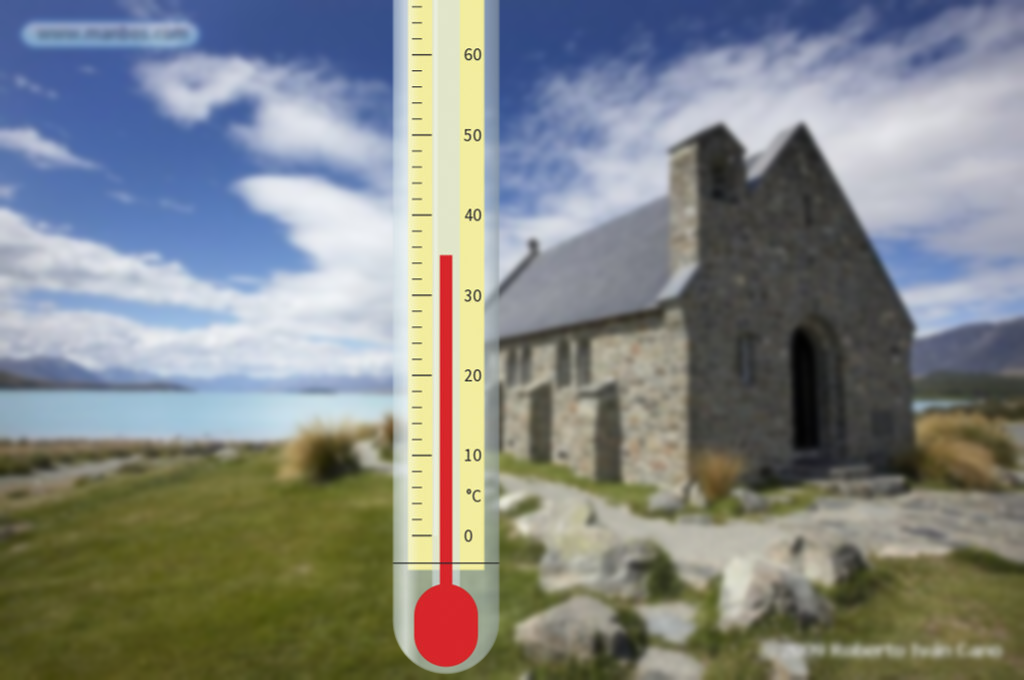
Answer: 35 °C
